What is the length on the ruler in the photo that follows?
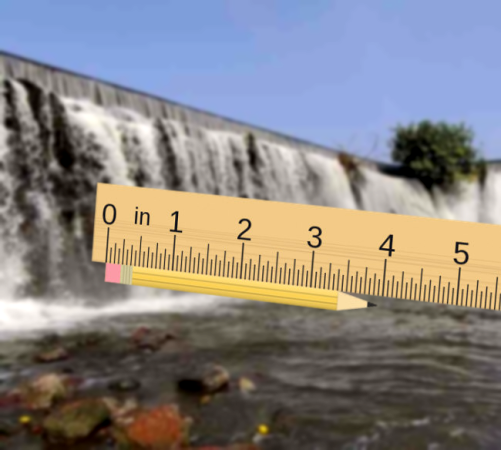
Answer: 3.9375 in
